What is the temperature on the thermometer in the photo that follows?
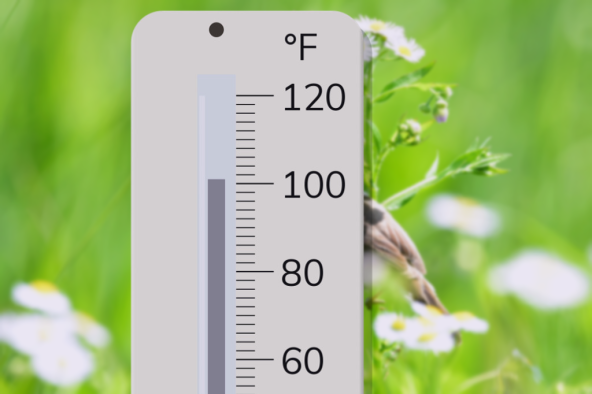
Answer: 101 °F
